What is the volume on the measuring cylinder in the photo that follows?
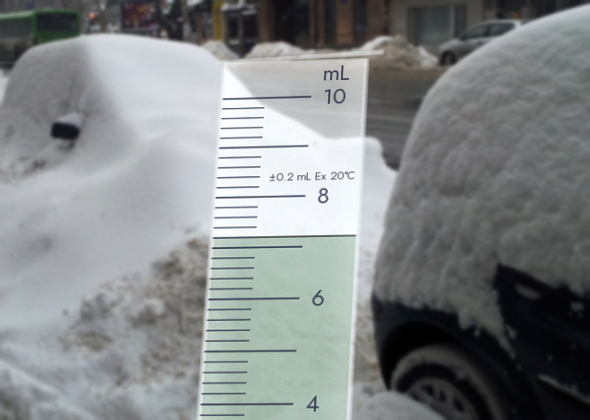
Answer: 7.2 mL
